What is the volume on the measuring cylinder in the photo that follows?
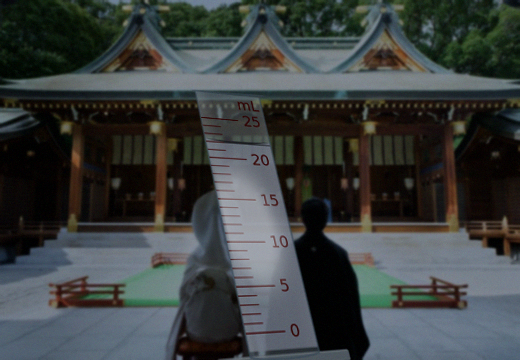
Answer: 22 mL
